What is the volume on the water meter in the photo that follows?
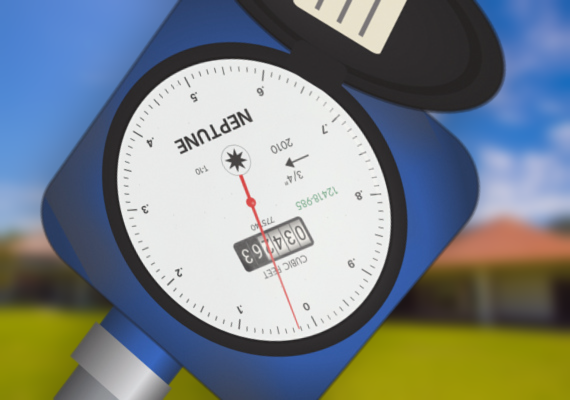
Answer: 34263.02 ft³
